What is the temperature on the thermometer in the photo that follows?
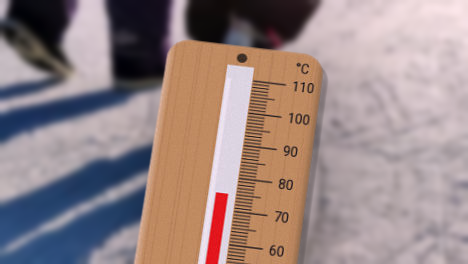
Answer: 75 °C
